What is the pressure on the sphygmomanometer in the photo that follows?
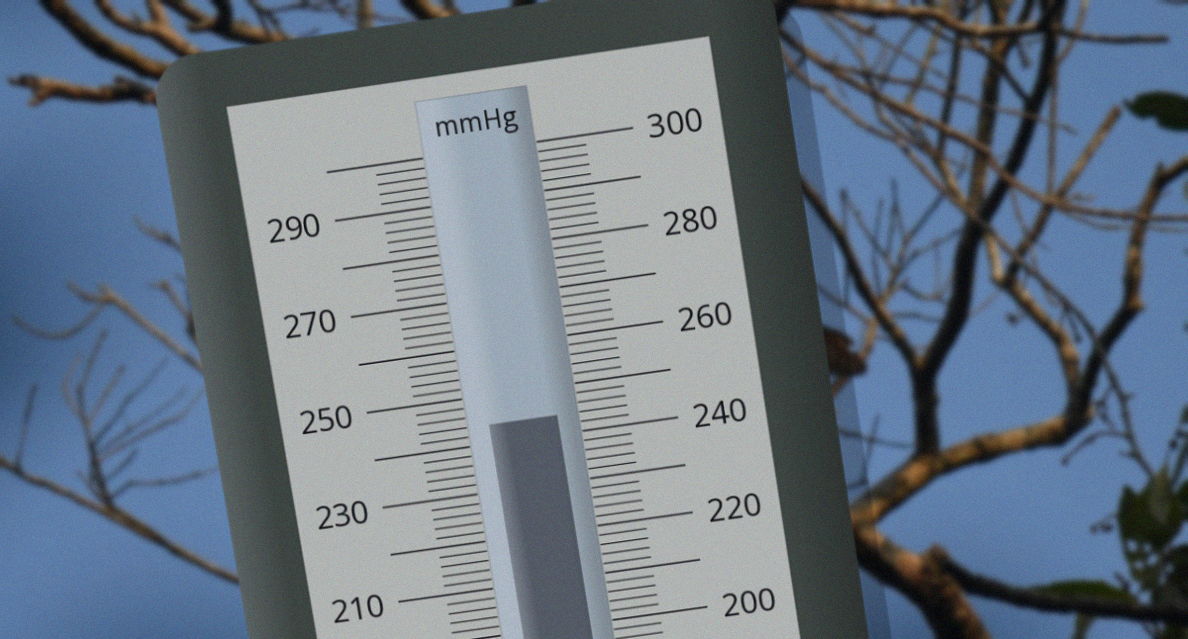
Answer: 244 mmHg
